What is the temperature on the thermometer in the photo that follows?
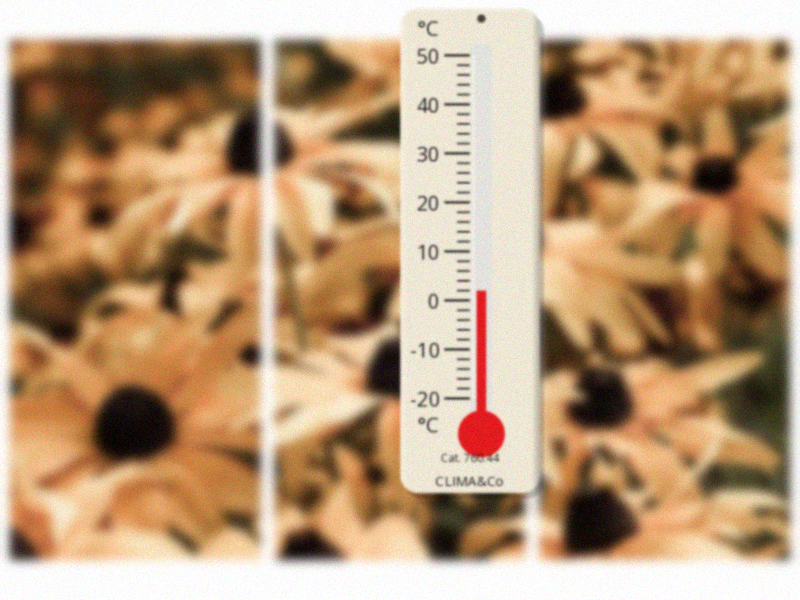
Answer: 2 °C
